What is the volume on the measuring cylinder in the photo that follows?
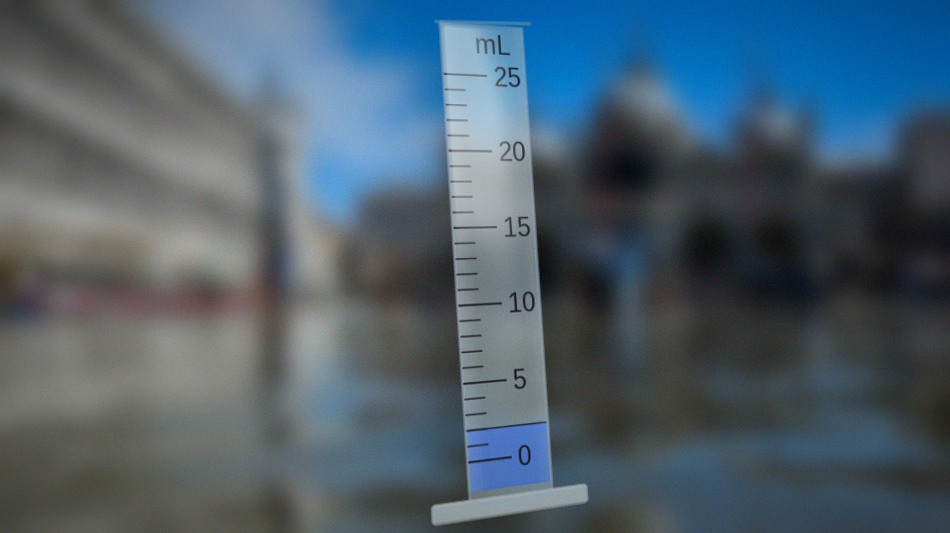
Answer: 2 mL
